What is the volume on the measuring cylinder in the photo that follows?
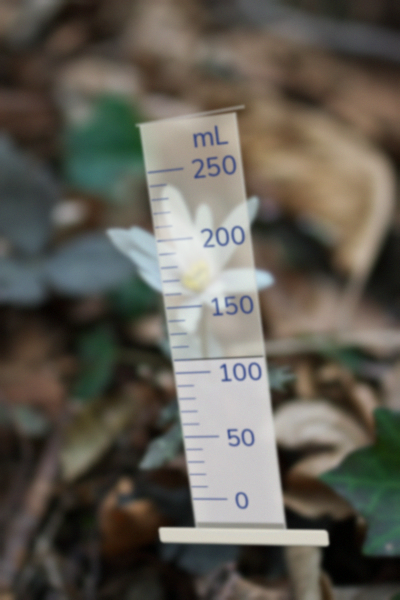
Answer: 110 mL
